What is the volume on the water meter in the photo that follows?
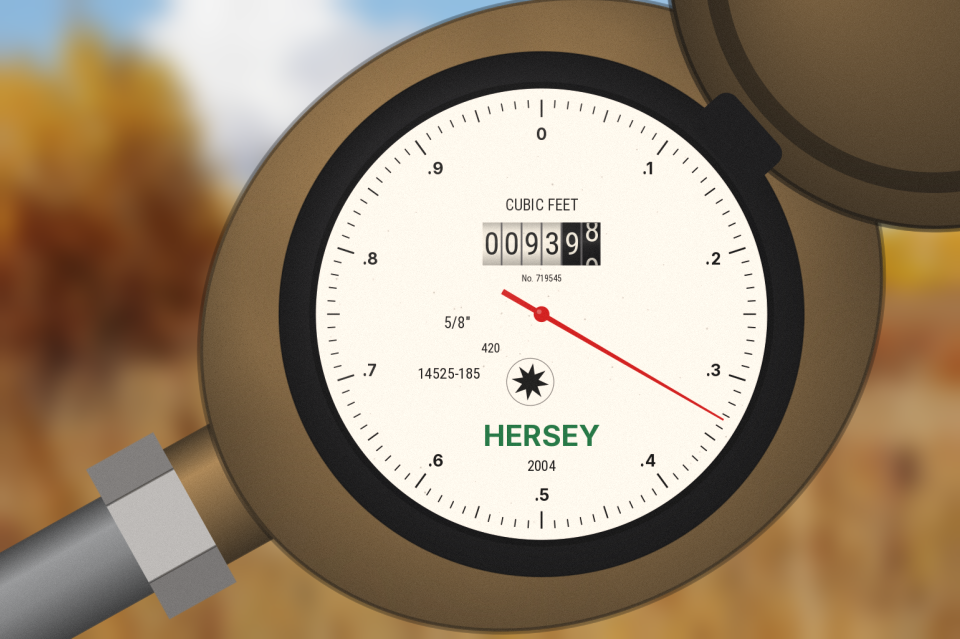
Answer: 9398.33 ft³
